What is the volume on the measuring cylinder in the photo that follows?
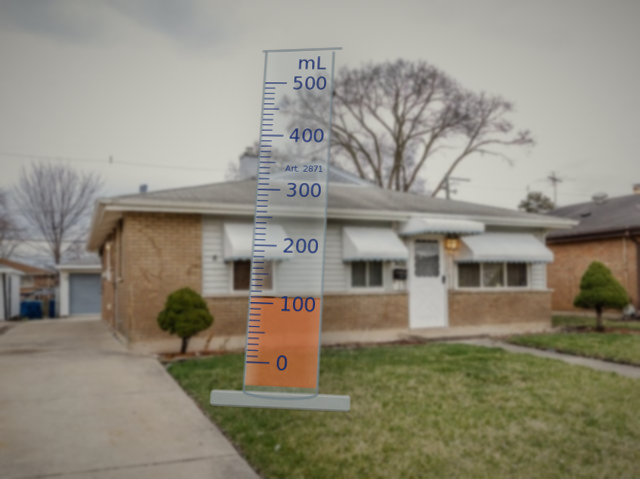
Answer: 110 mL
